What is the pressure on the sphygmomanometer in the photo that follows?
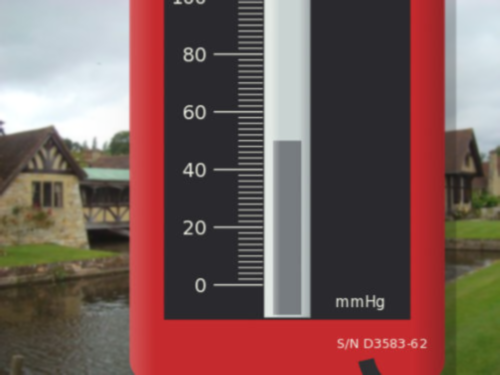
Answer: 50 mmHg
